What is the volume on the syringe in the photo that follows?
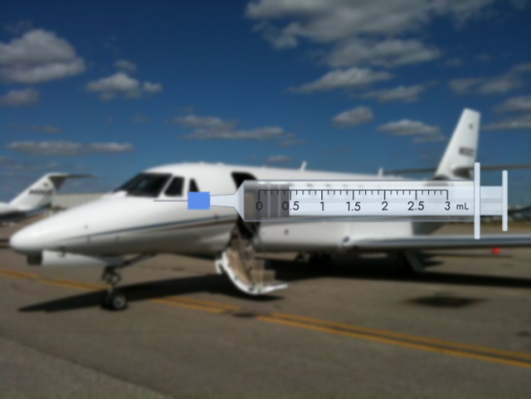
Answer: 0 mL
